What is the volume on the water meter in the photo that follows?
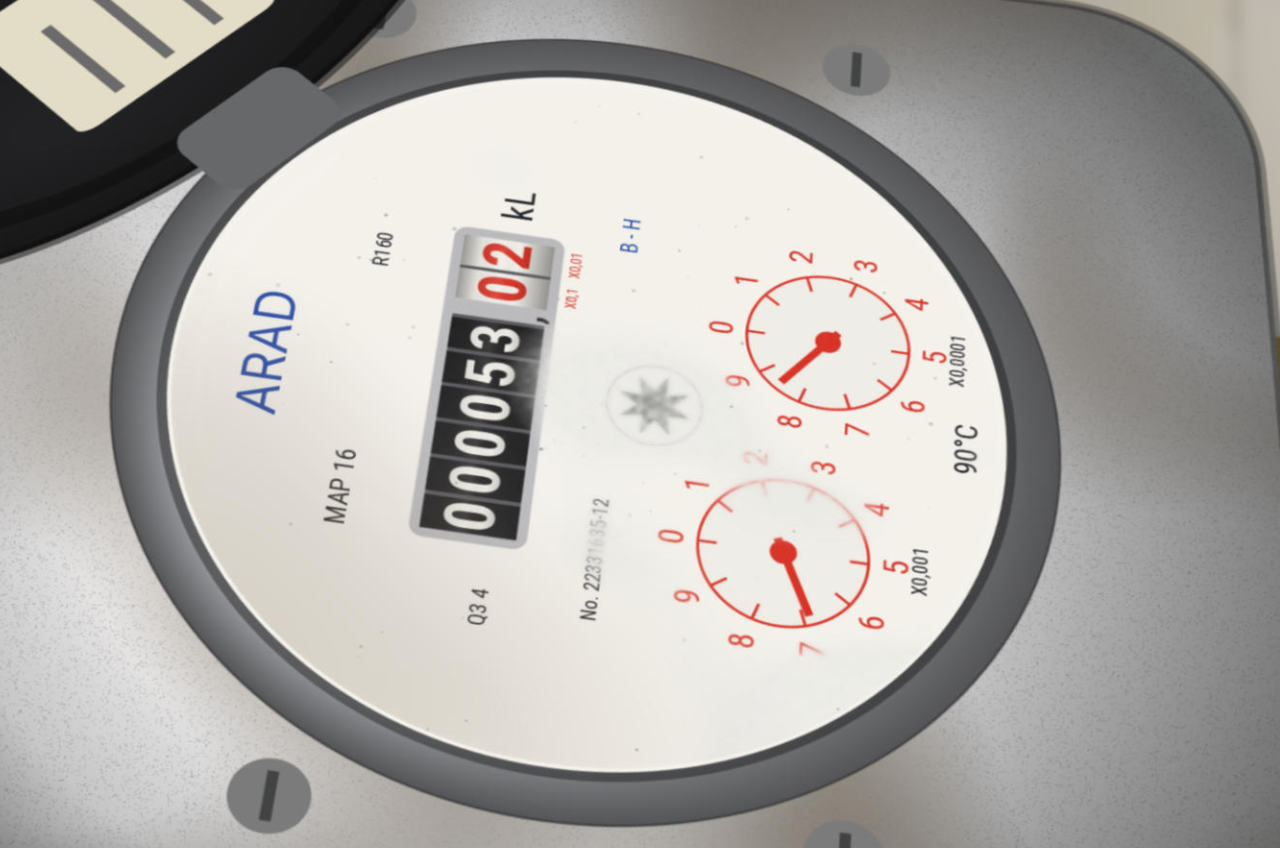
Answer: 53.0268 kL
